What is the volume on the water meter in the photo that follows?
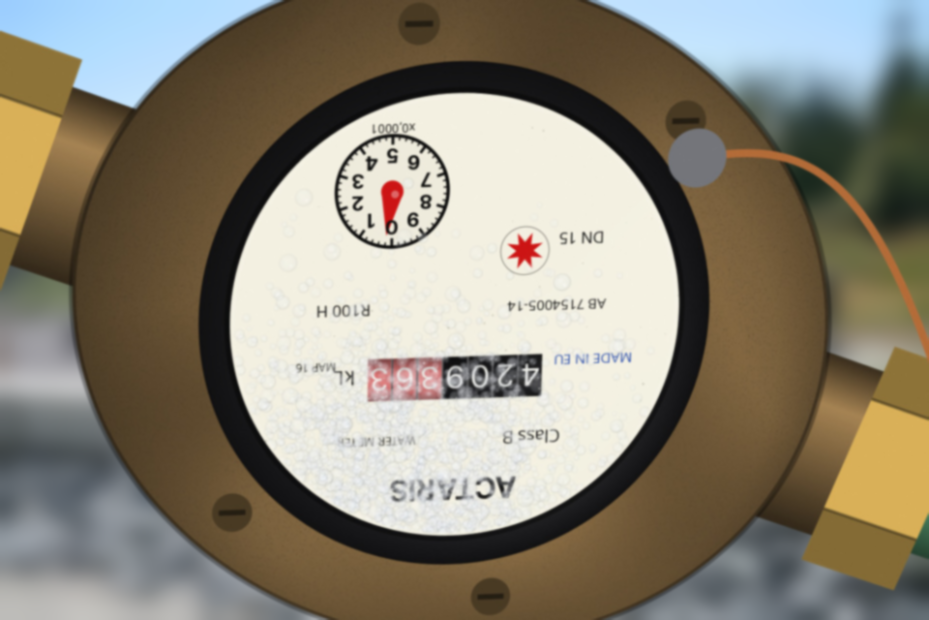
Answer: 4209.3630 kL
